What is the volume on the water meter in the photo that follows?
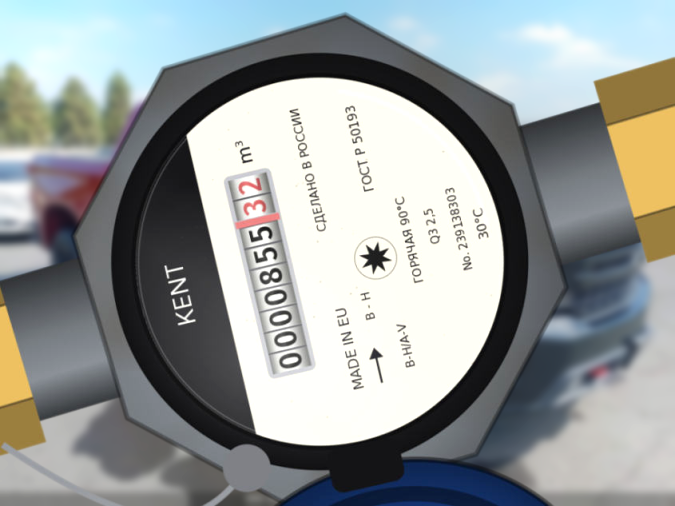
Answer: 855.32 m³
